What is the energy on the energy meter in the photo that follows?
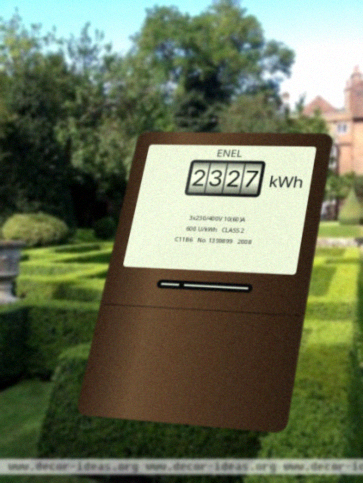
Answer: 2327 kWh
